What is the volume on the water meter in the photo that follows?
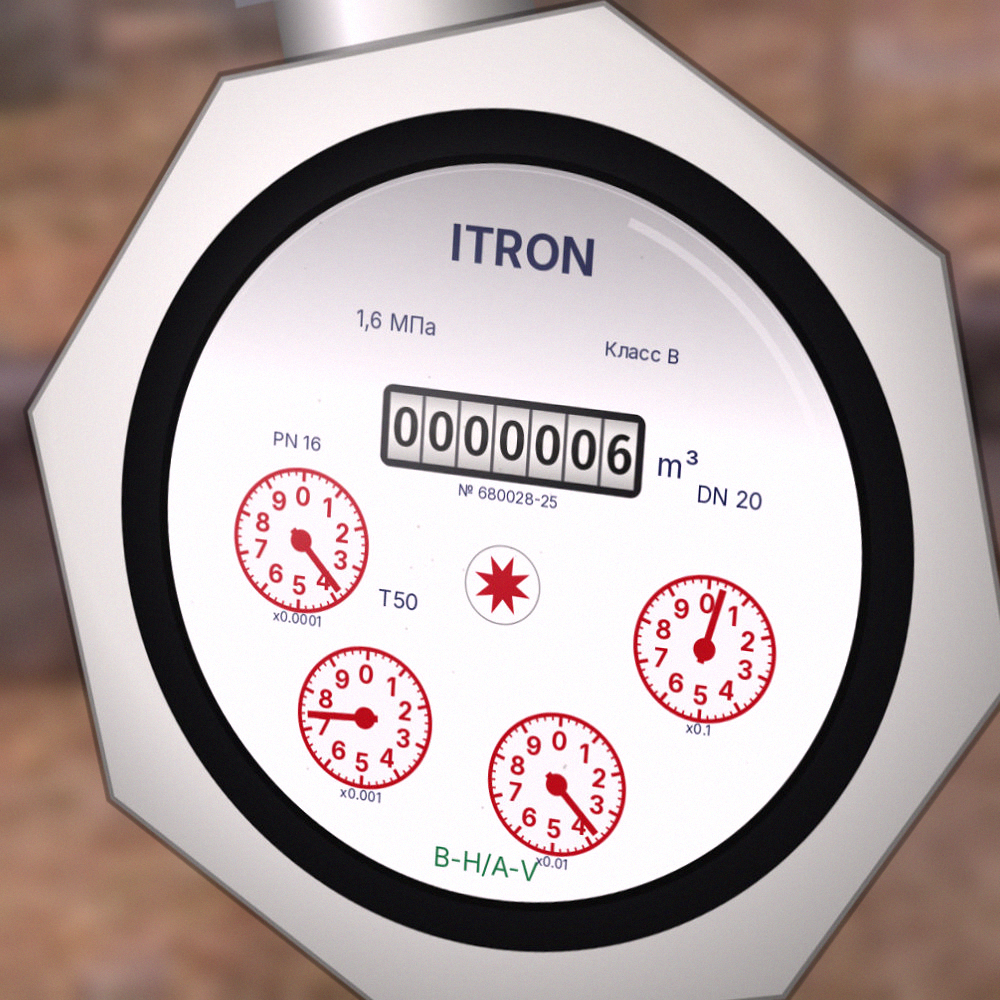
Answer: 6.0373 m³
